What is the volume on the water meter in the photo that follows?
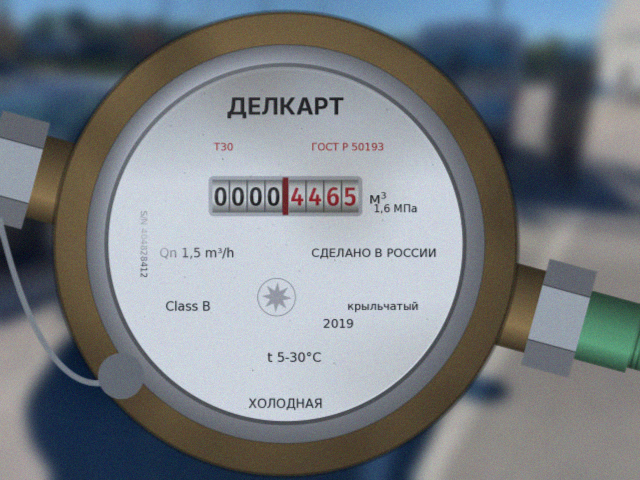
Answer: 0.4465 m³
